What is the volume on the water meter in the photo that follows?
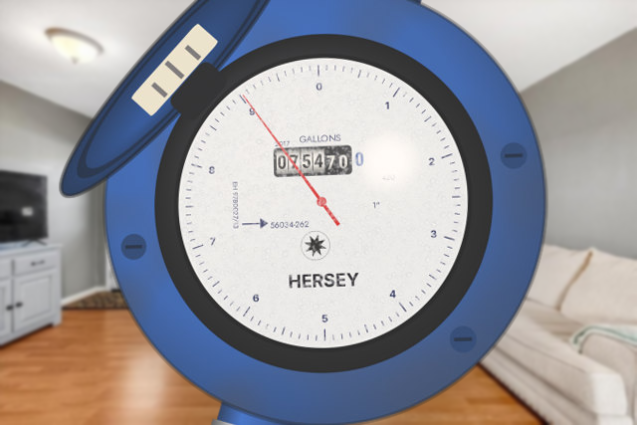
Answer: 754699.0 gal
